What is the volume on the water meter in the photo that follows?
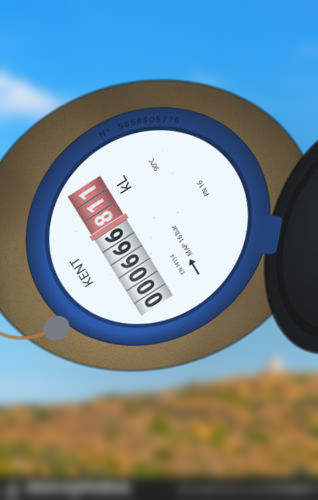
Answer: 666.811 kL
